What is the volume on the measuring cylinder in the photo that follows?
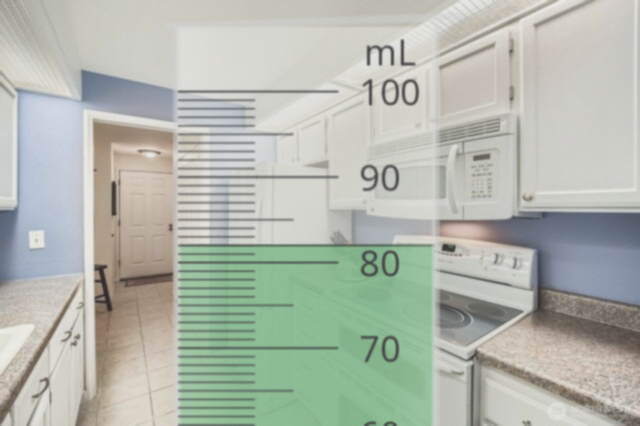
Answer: 82 mL
